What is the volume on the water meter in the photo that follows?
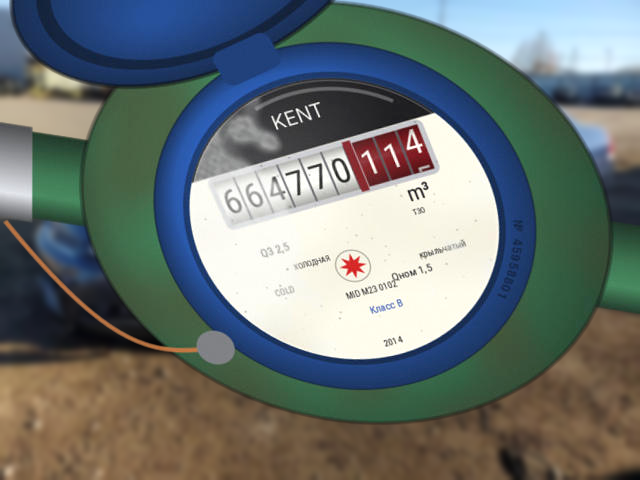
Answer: 664770.114 m³
